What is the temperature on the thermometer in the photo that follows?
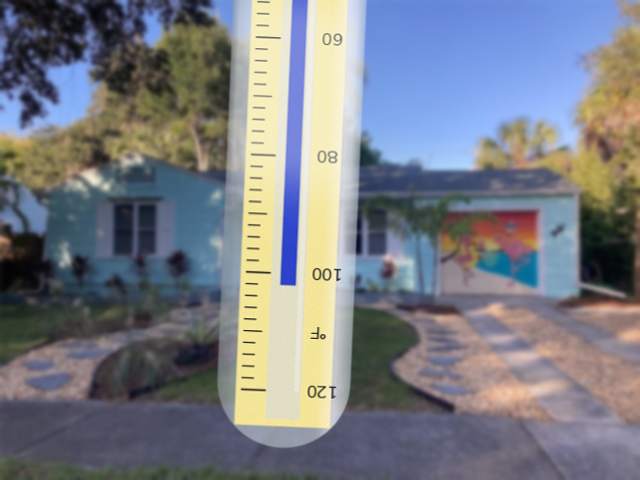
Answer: 102 °F
